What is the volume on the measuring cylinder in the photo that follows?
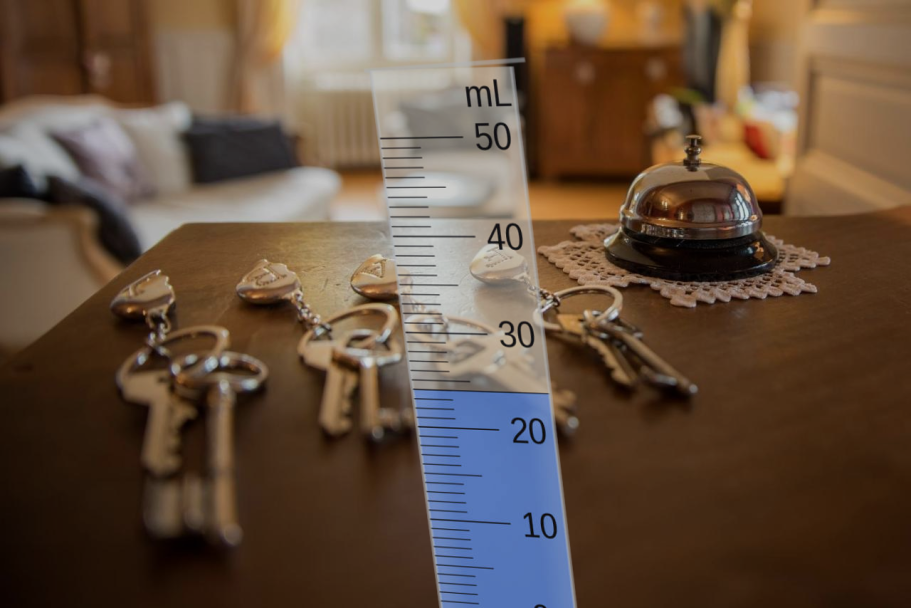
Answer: 24 mL
